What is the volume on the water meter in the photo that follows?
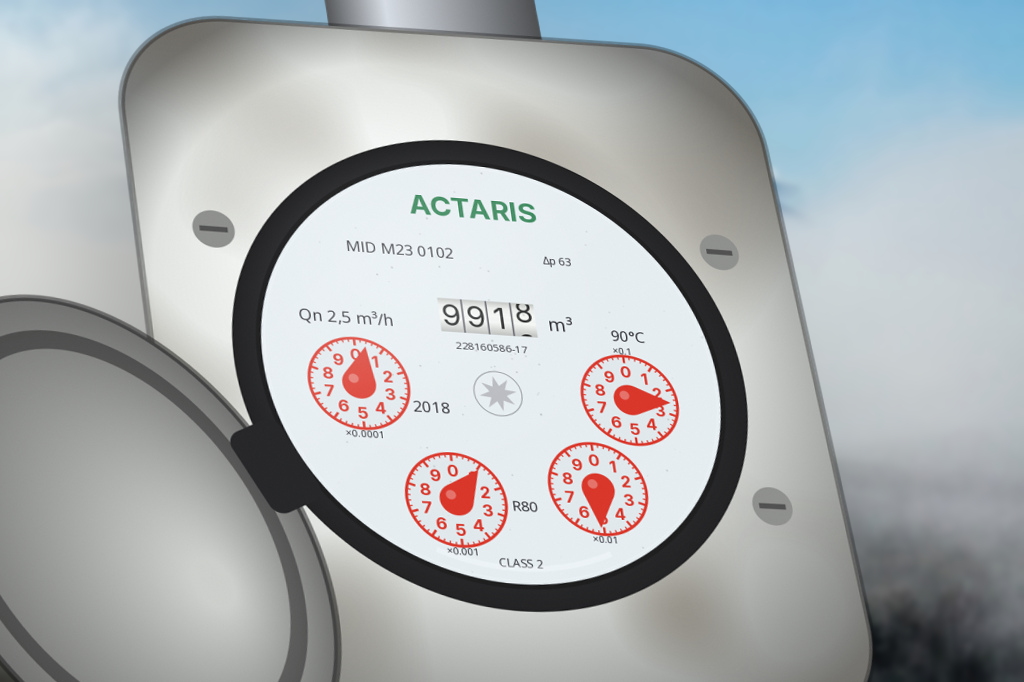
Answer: 9918.2510 m³
